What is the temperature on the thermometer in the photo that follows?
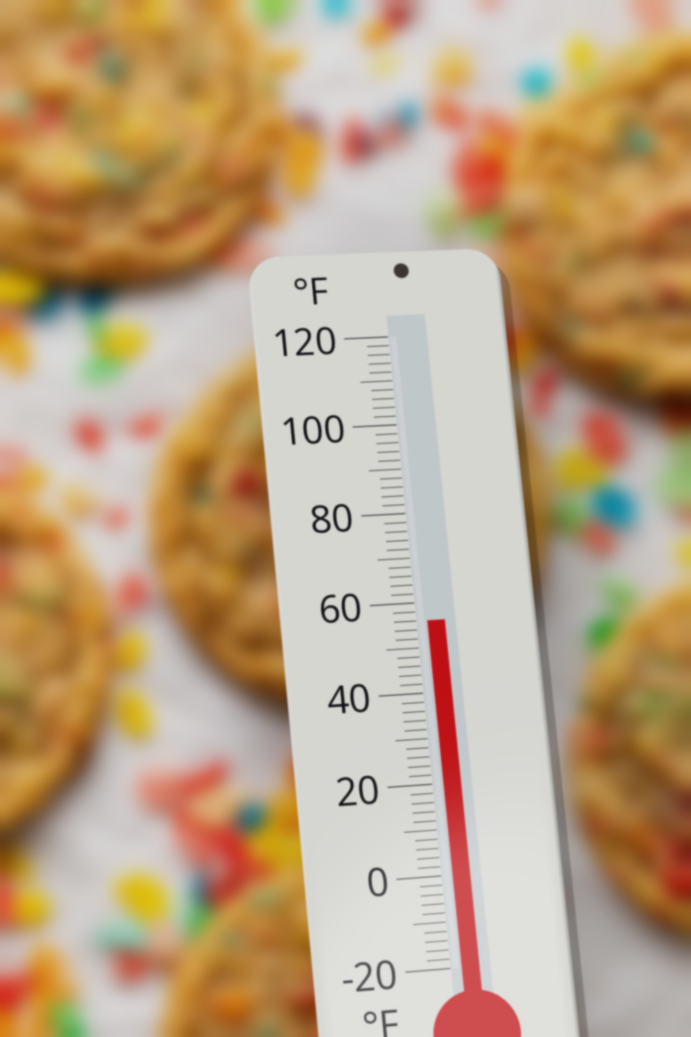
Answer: 56 °F
